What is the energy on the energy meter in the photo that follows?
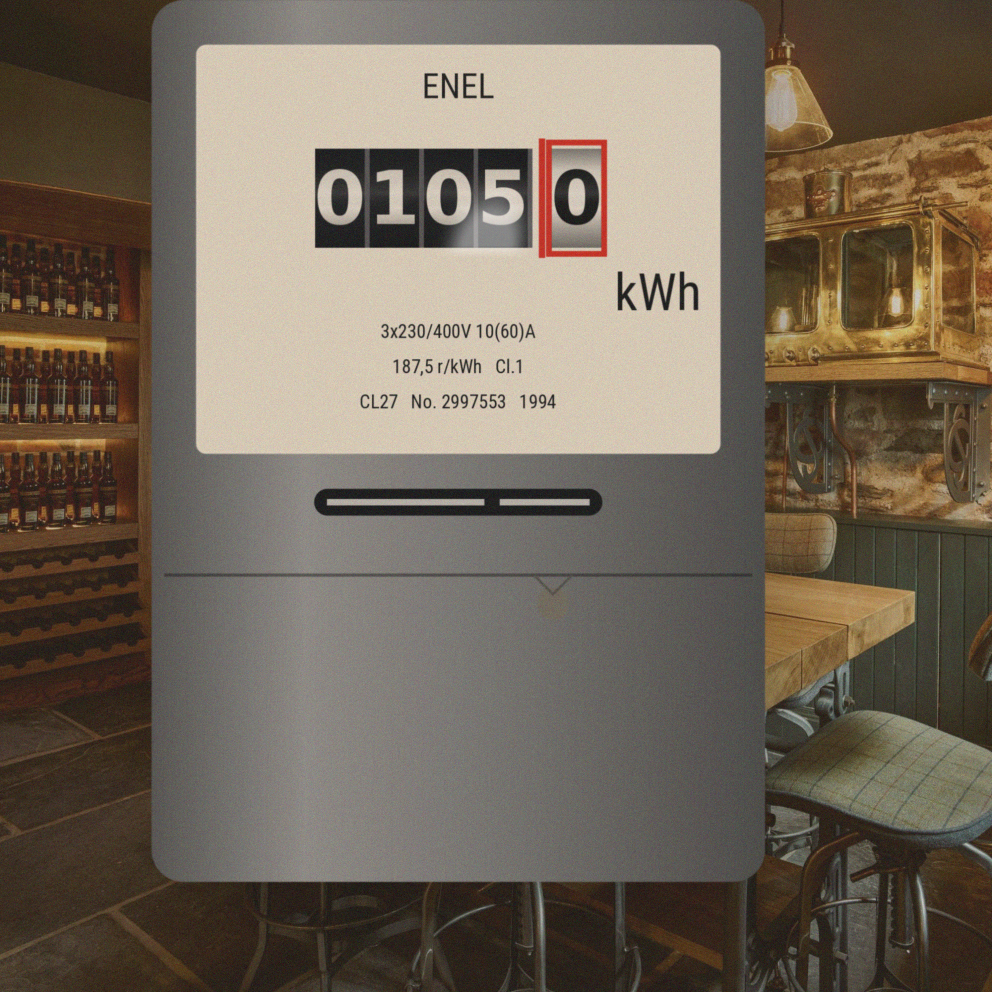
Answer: 105.0 kWh
